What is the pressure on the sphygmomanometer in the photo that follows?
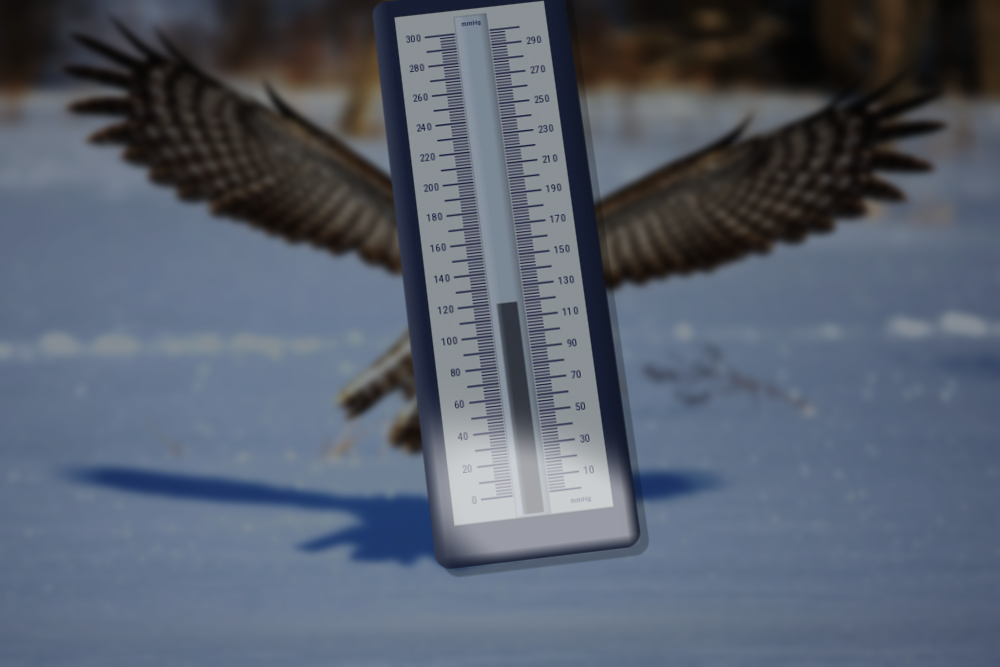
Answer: 120 mmHg
